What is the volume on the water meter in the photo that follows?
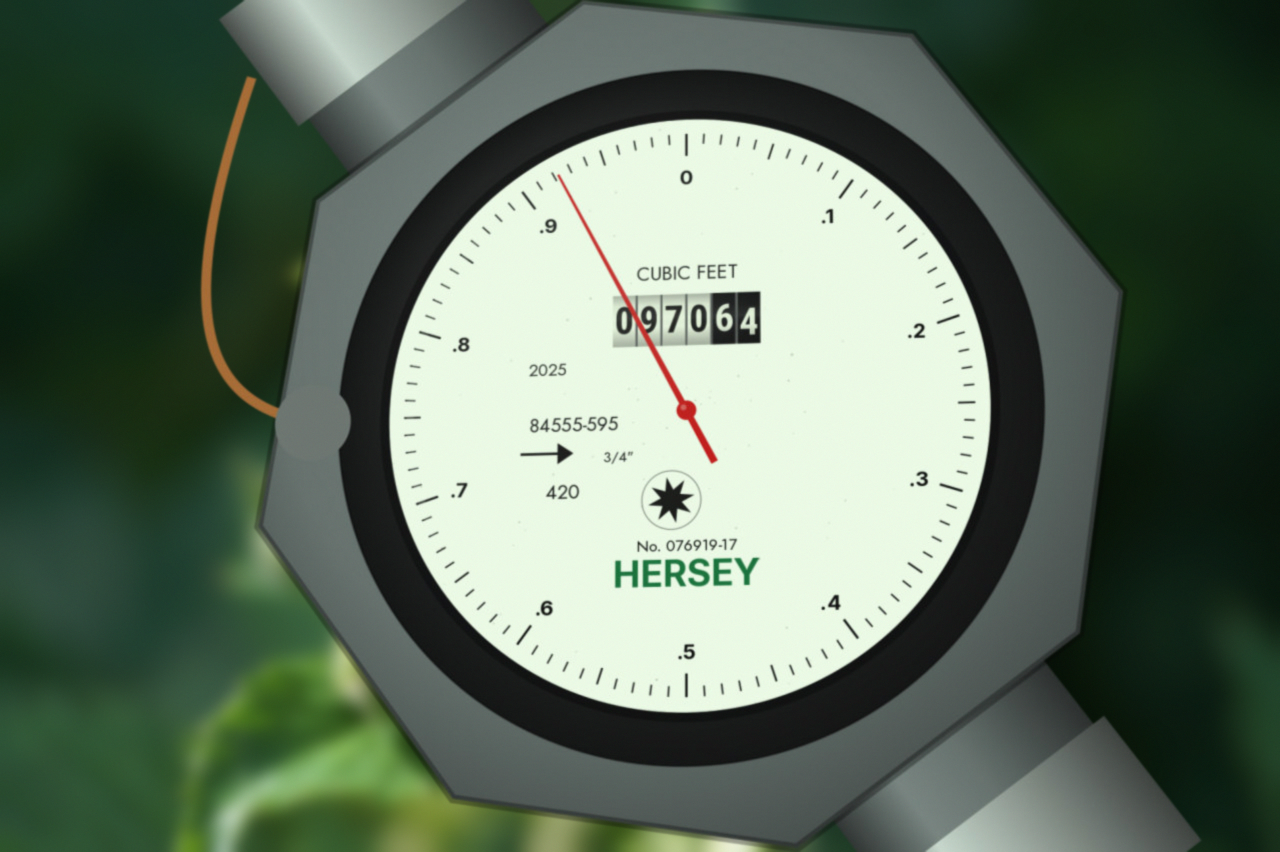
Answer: 97063.92 ft³
